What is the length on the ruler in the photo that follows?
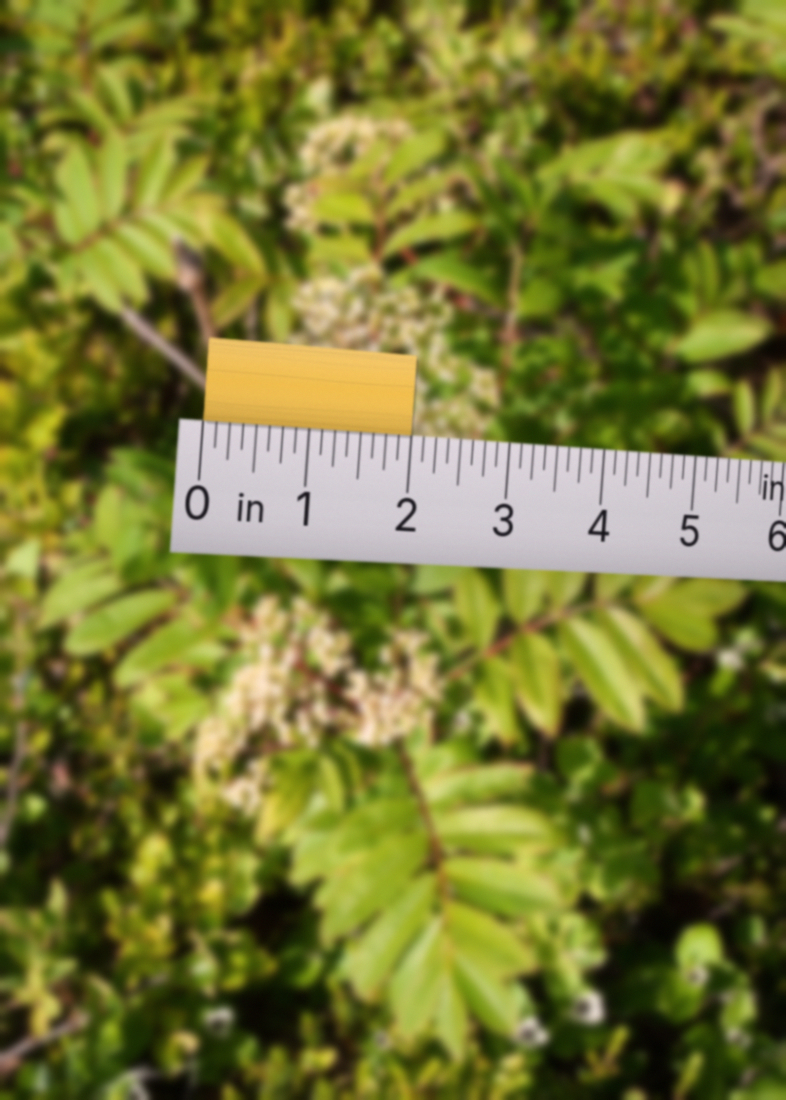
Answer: 2 in
